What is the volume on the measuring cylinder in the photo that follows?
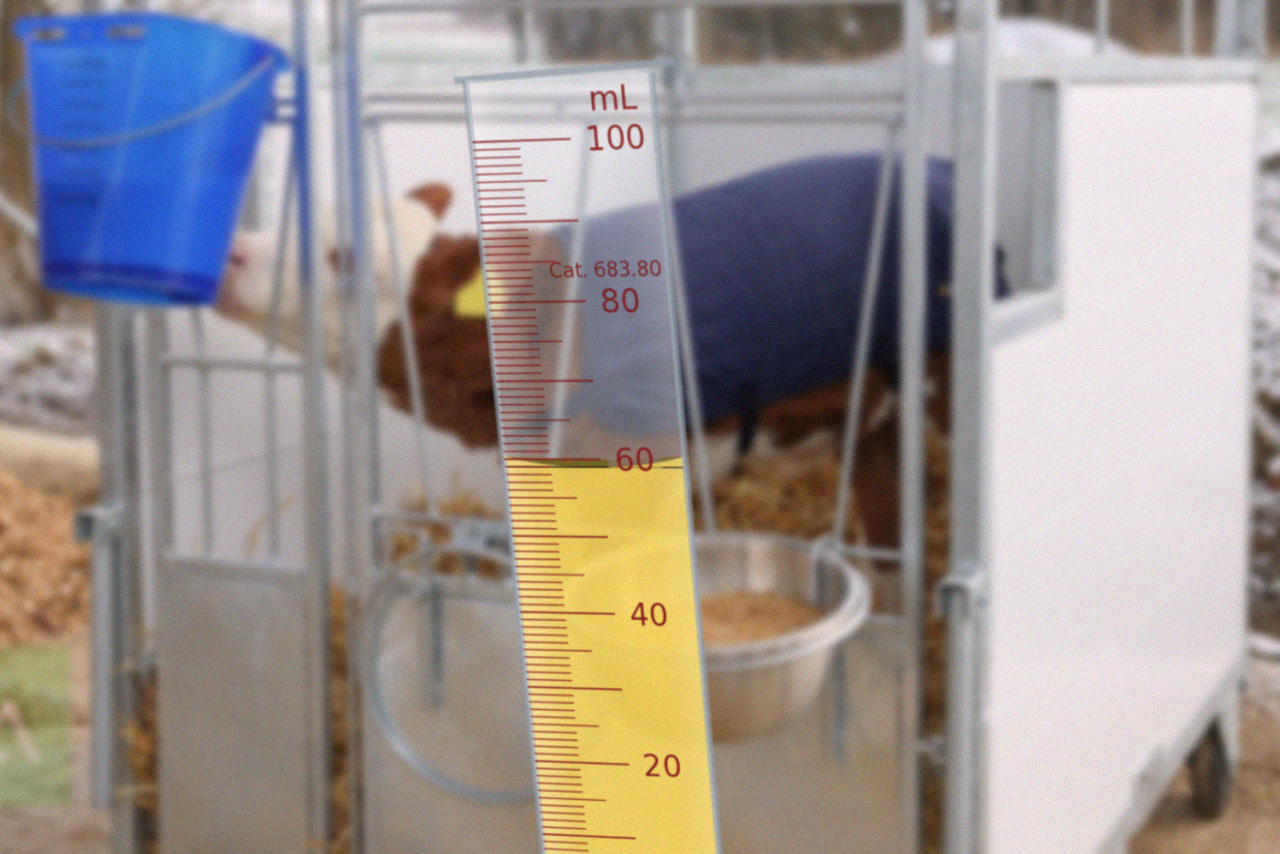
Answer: 59 mL
